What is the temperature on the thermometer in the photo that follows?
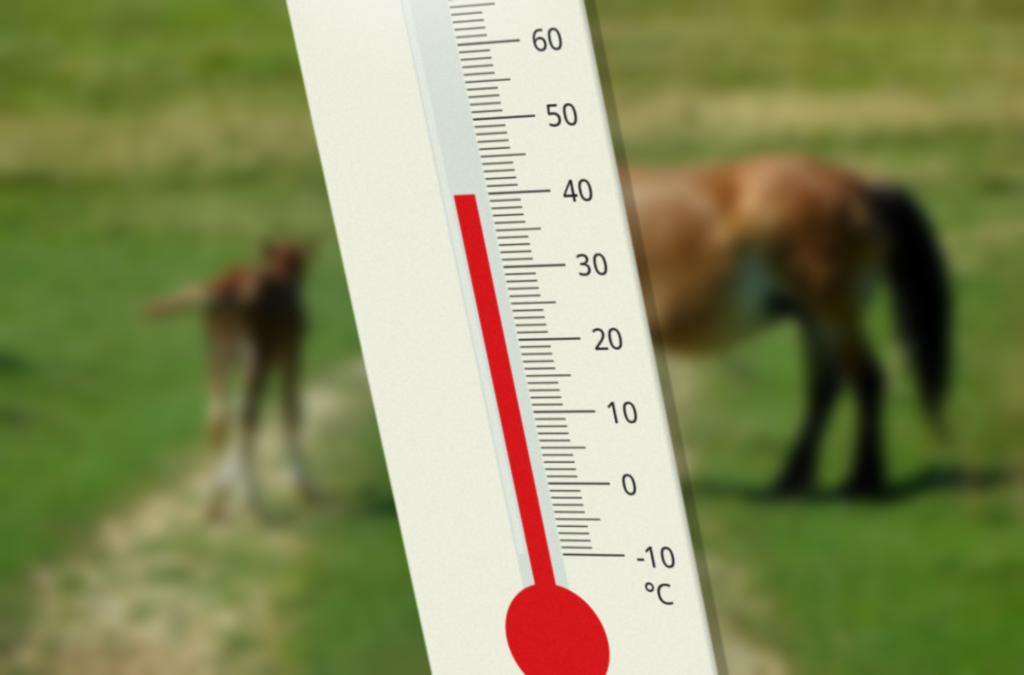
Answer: 40 °C
